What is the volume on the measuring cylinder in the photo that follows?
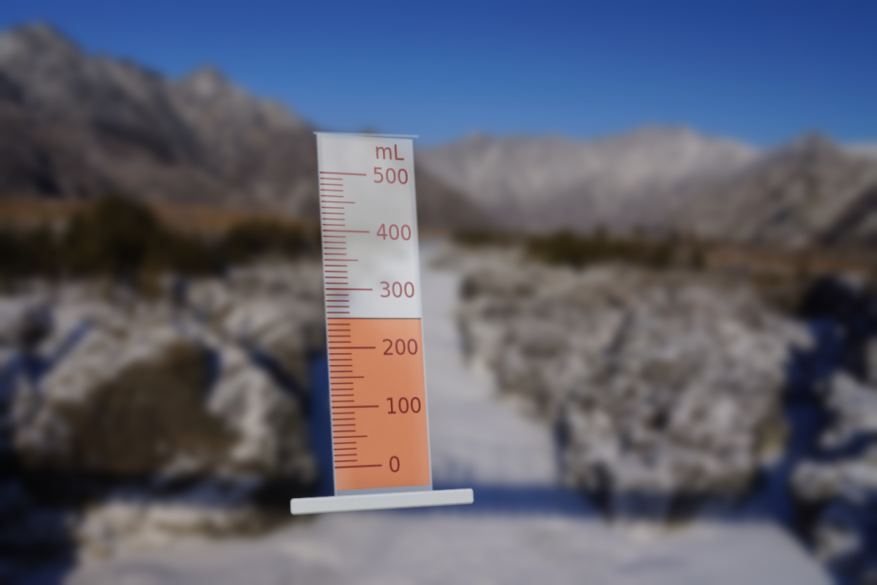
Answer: 250 mL
